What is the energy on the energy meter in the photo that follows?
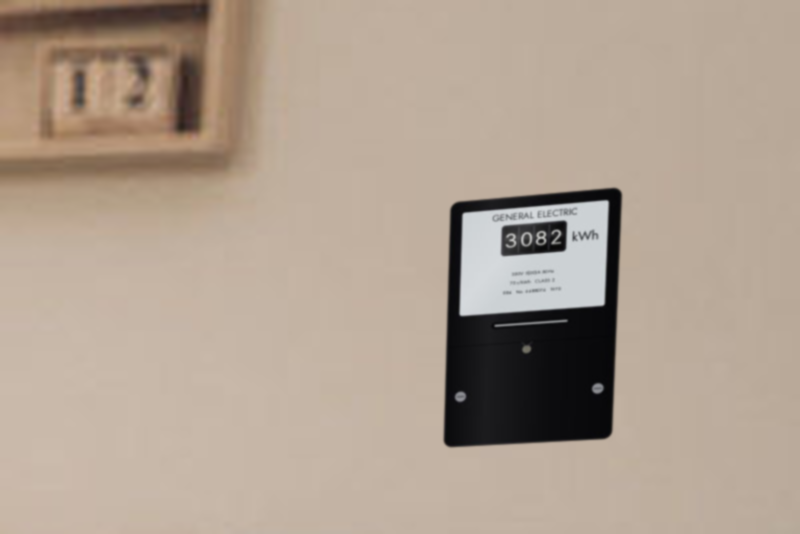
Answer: 3082 kWh
